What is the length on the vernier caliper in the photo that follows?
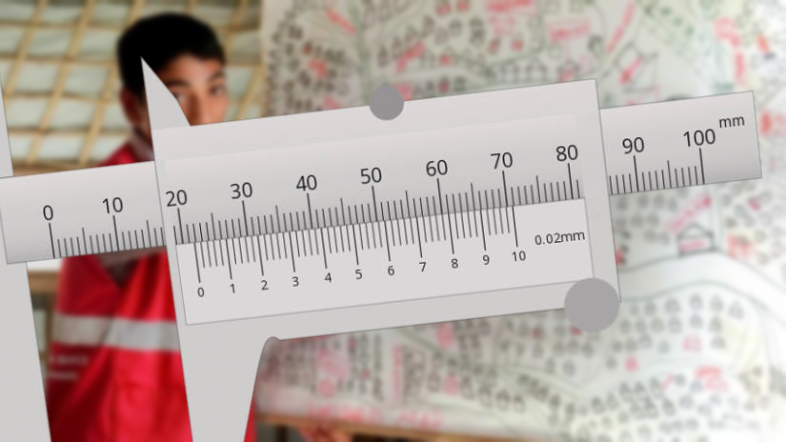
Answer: 21.8 mm
